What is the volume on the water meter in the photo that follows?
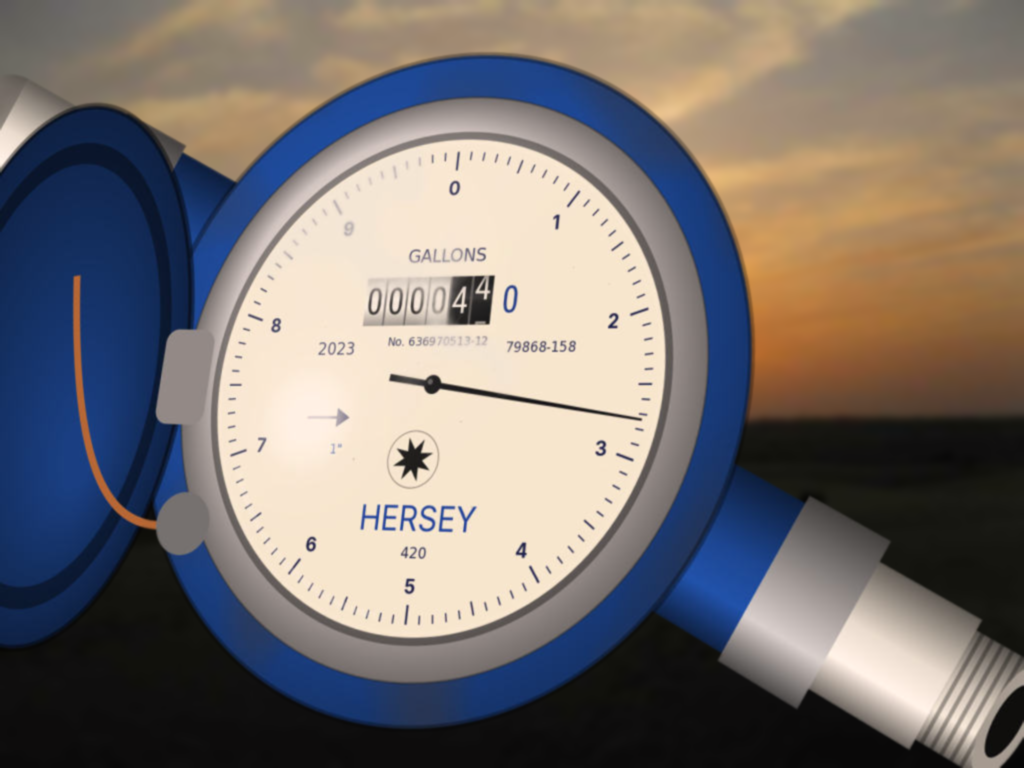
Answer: 442.7 gal
